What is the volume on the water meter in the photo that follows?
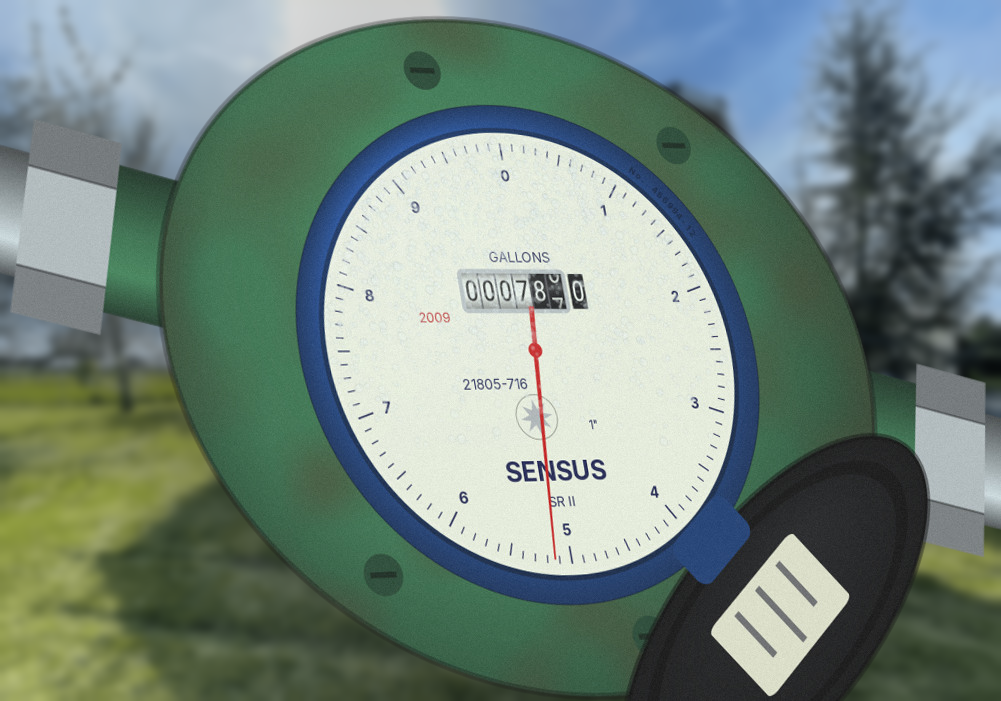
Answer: 7865.1 gal
